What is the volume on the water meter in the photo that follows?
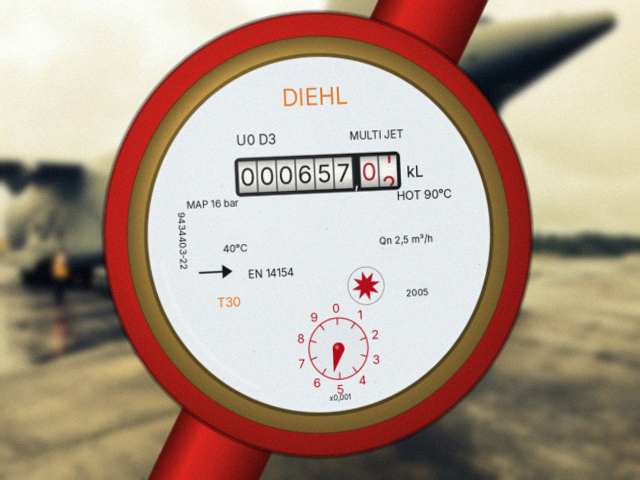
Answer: 657.015 kL
